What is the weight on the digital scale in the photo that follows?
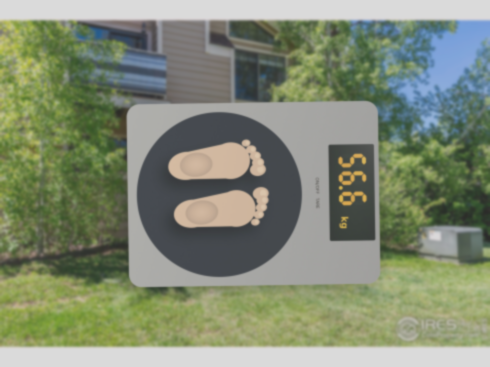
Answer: 56.6 kg
